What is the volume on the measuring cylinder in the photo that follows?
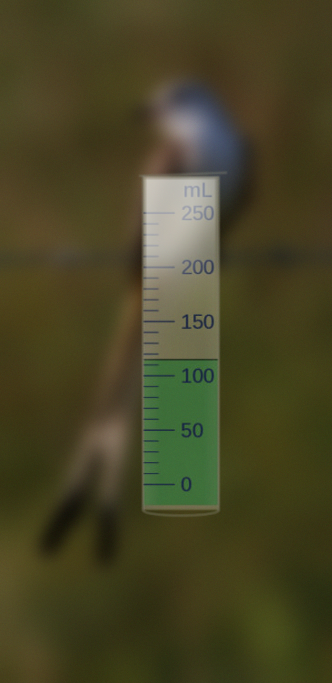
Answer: 115 mL
